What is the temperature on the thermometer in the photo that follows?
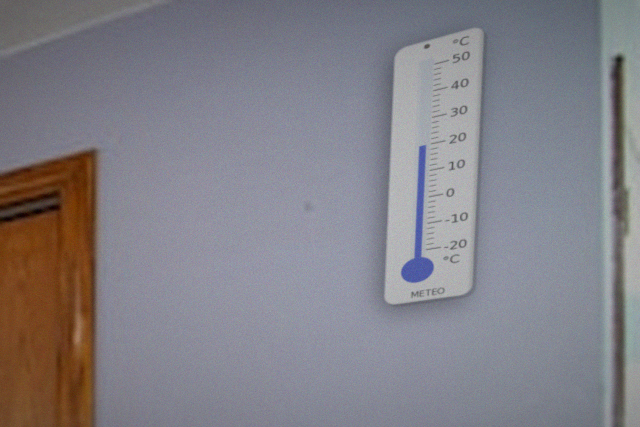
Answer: 20 °C
